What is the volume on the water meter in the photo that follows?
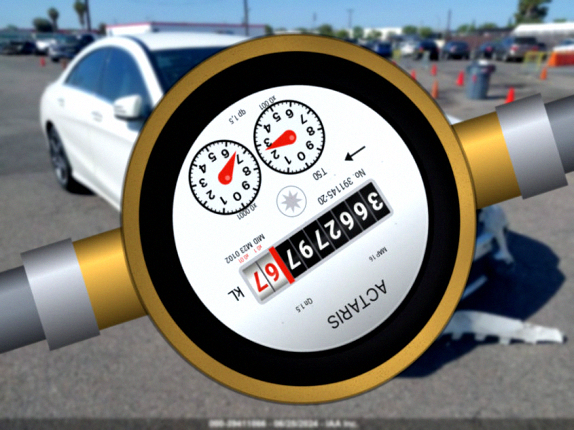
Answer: 3662797.6726 kL
